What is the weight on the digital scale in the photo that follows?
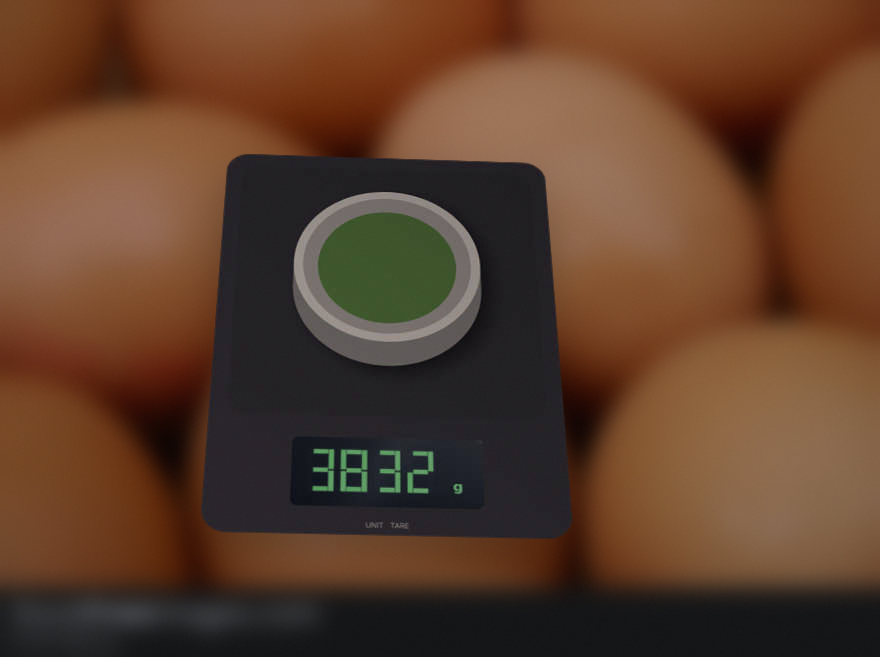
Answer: 3832 g
